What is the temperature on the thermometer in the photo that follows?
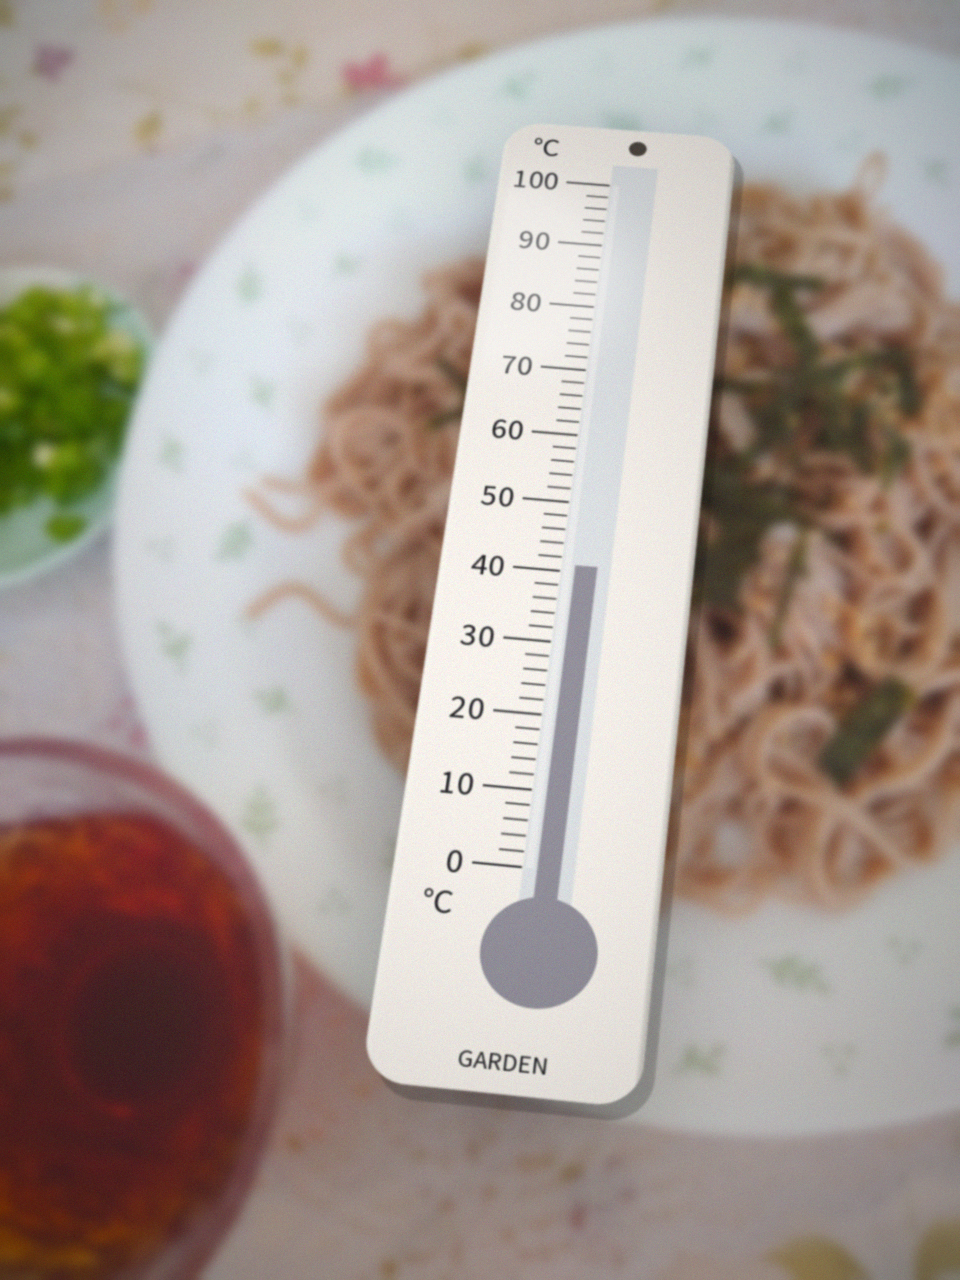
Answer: 41 °C
